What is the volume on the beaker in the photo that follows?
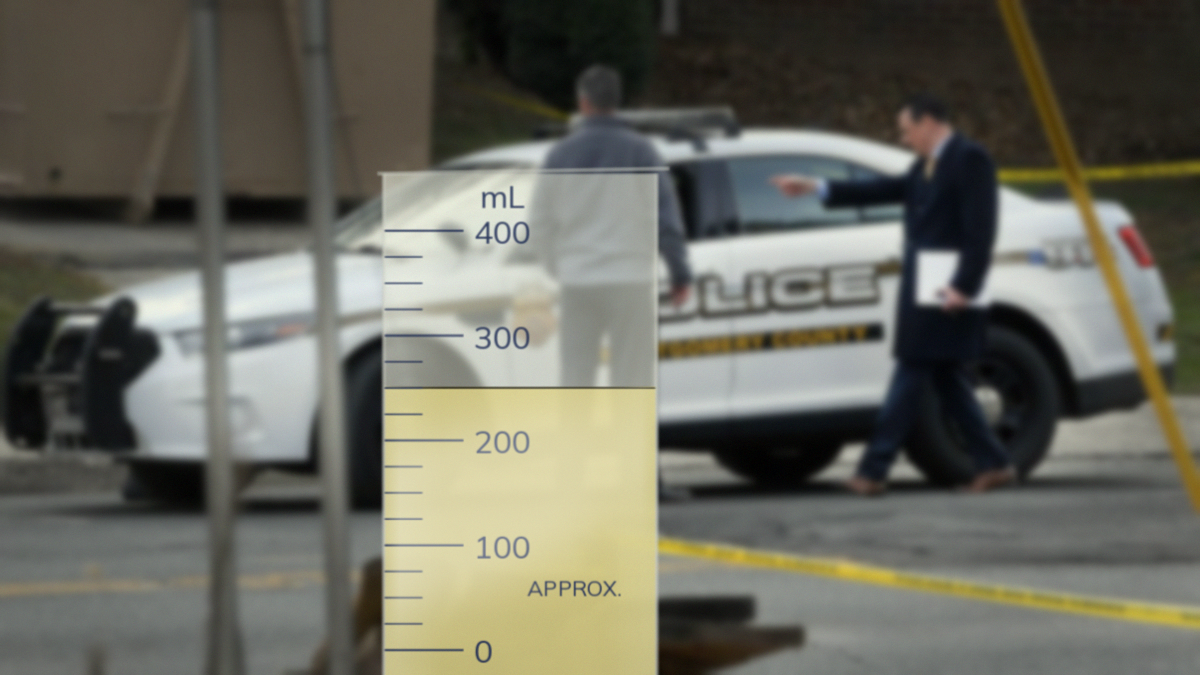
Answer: 250 mL
